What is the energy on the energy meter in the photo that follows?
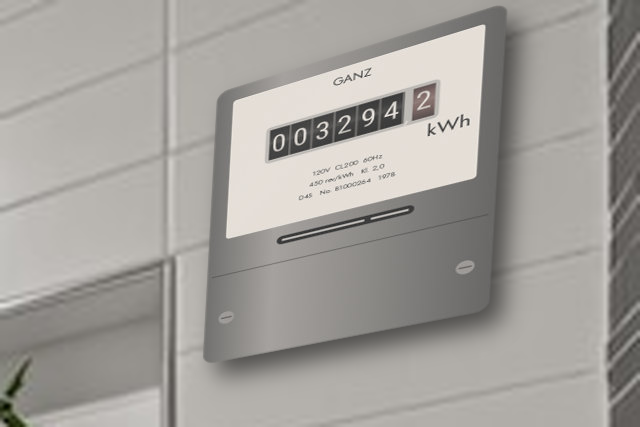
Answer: 3294.2 kWh
